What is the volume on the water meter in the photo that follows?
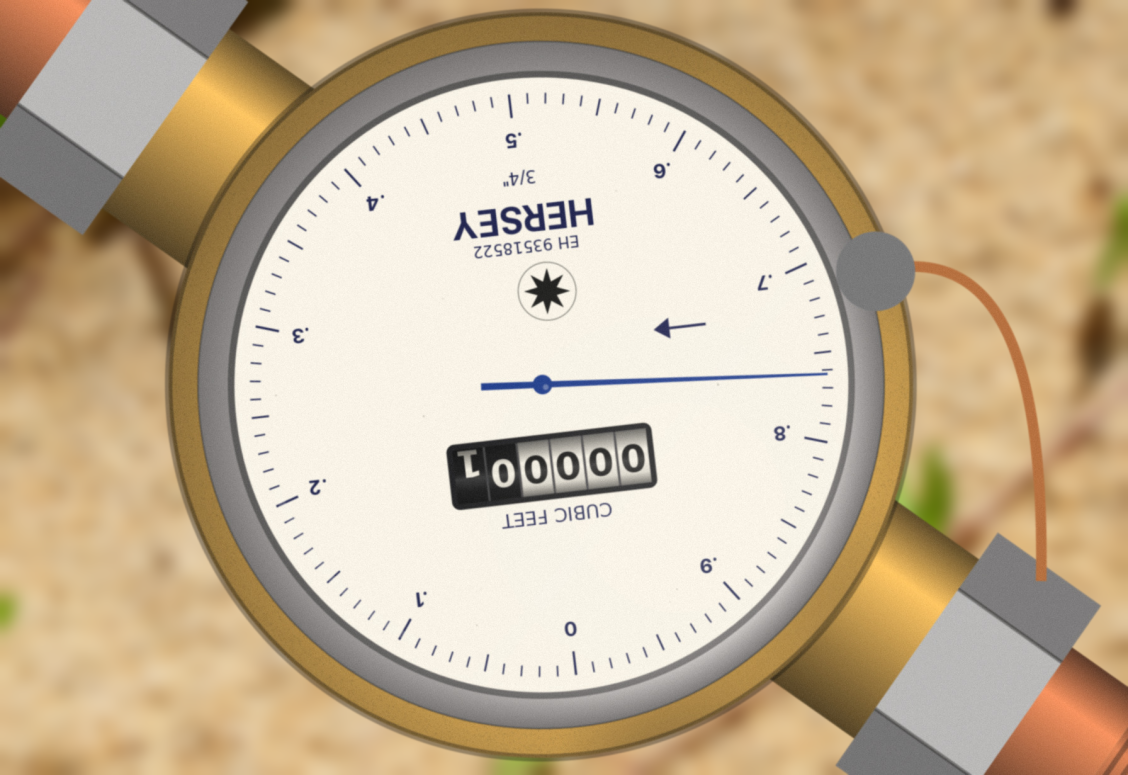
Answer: 0.76 ft³
